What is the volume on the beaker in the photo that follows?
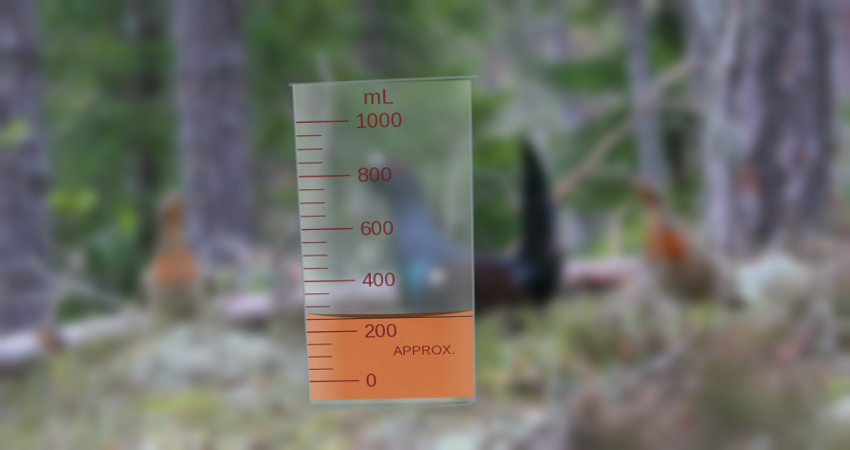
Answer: 250 mL
